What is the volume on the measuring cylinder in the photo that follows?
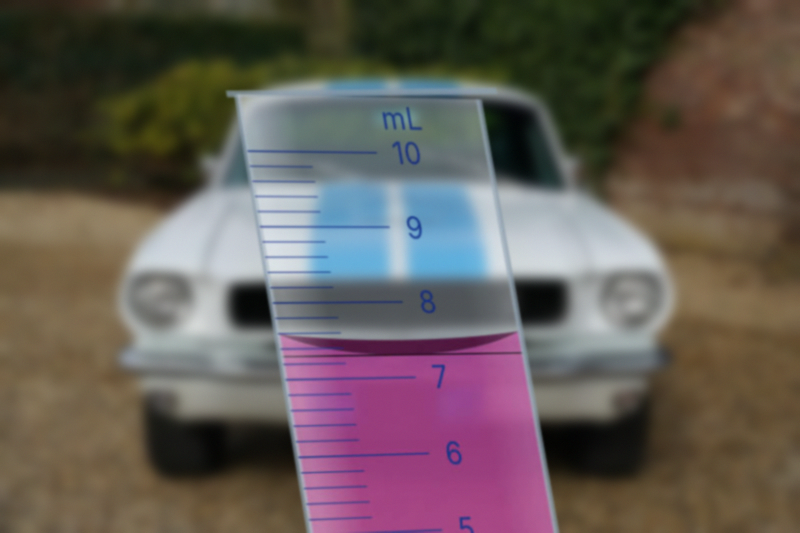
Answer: 7.3 mL
